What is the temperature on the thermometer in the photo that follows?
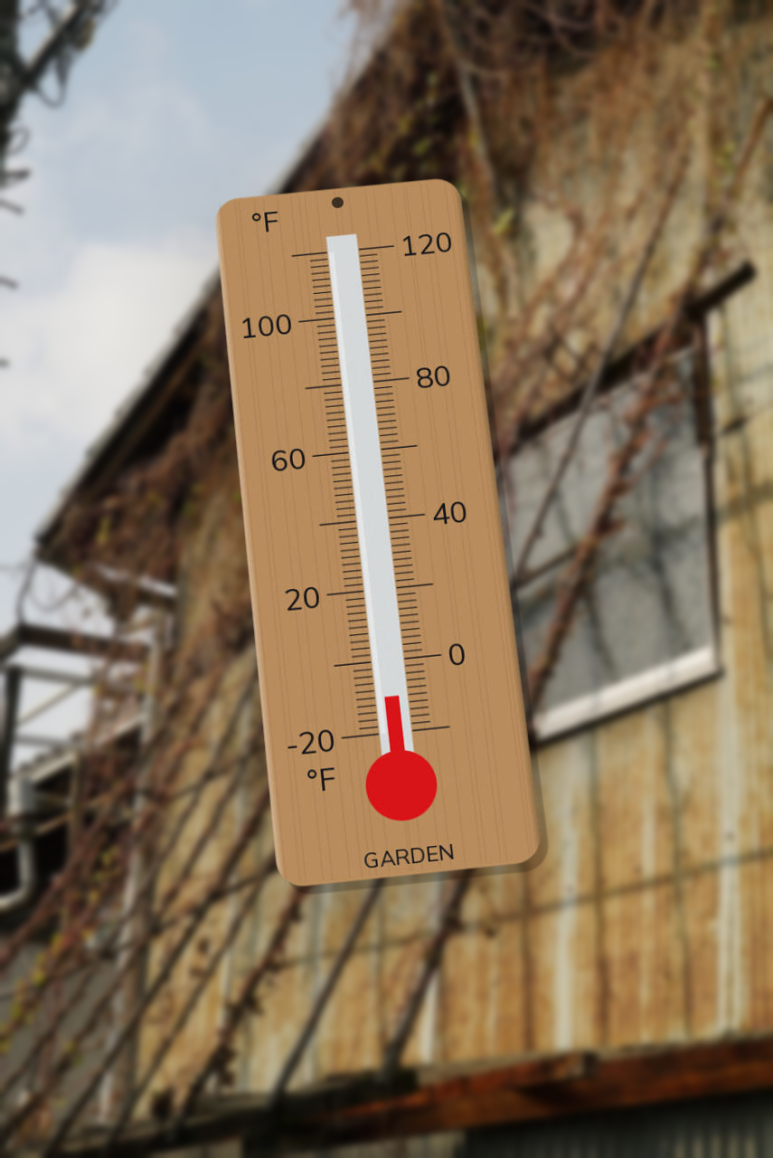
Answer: -10 °F
